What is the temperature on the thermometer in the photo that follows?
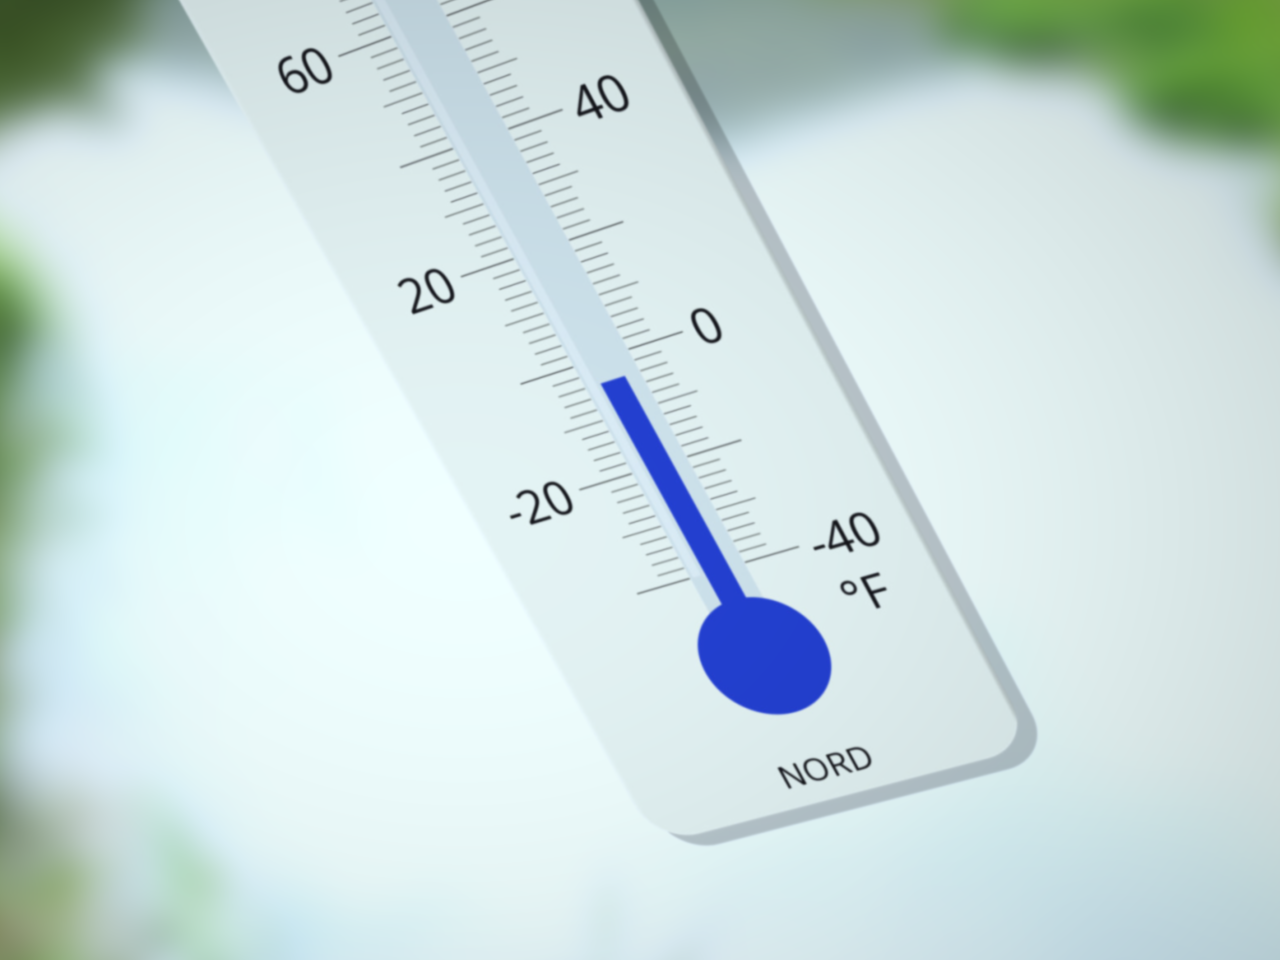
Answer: -4 °F
